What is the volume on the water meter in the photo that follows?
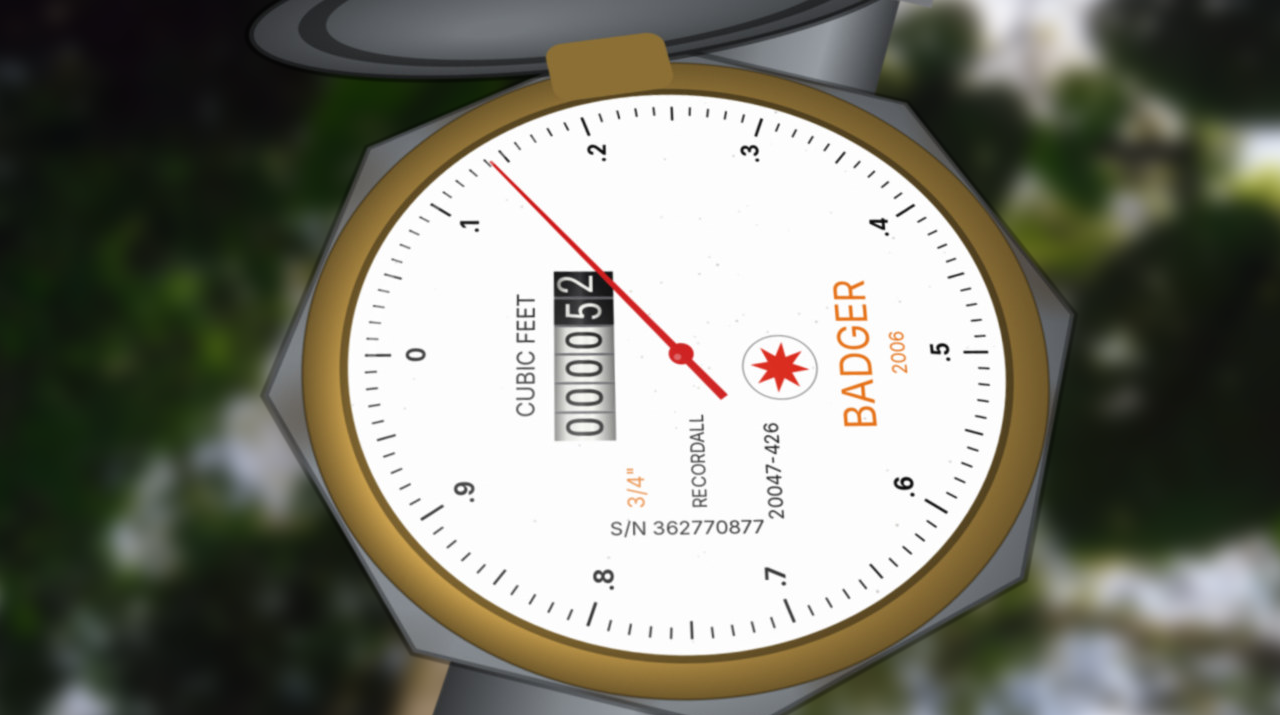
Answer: 52.14 ft³
